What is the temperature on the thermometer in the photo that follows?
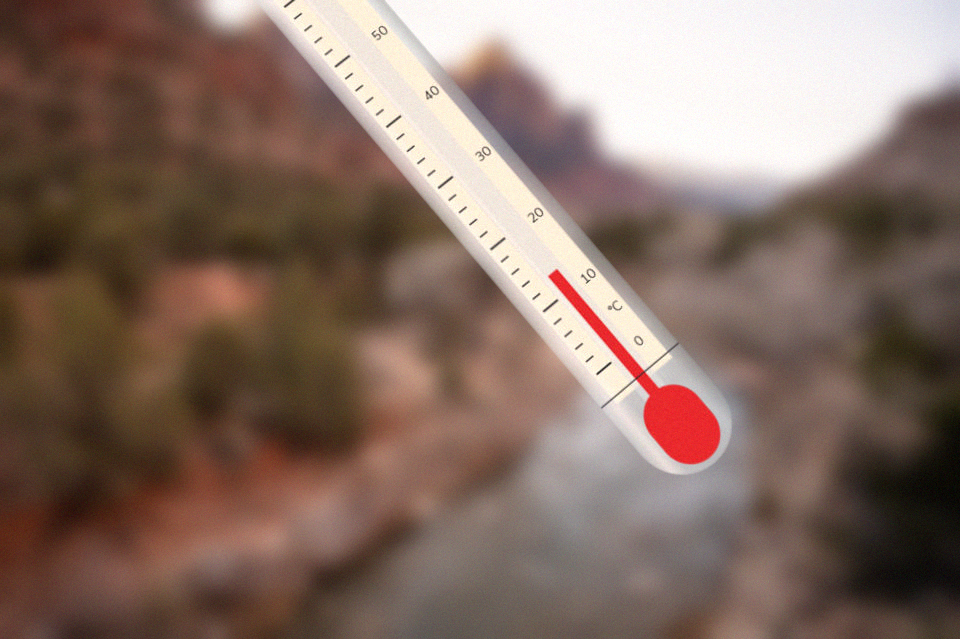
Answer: 13 °C
